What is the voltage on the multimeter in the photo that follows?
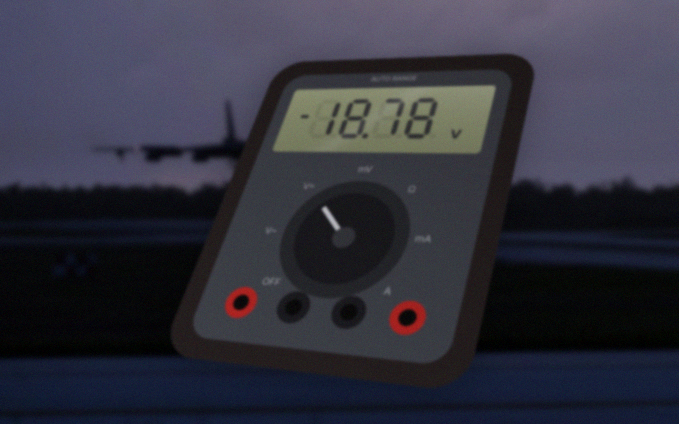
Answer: -18.78 V
